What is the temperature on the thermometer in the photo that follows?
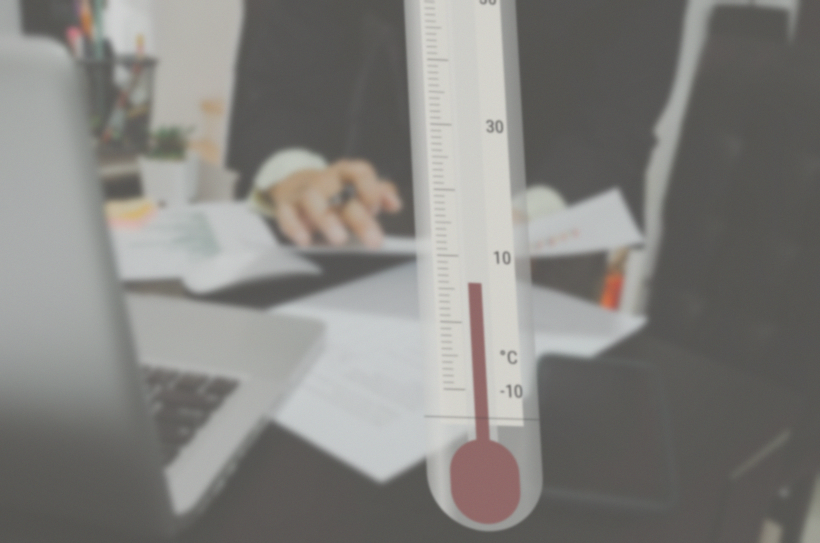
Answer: 6 °C
